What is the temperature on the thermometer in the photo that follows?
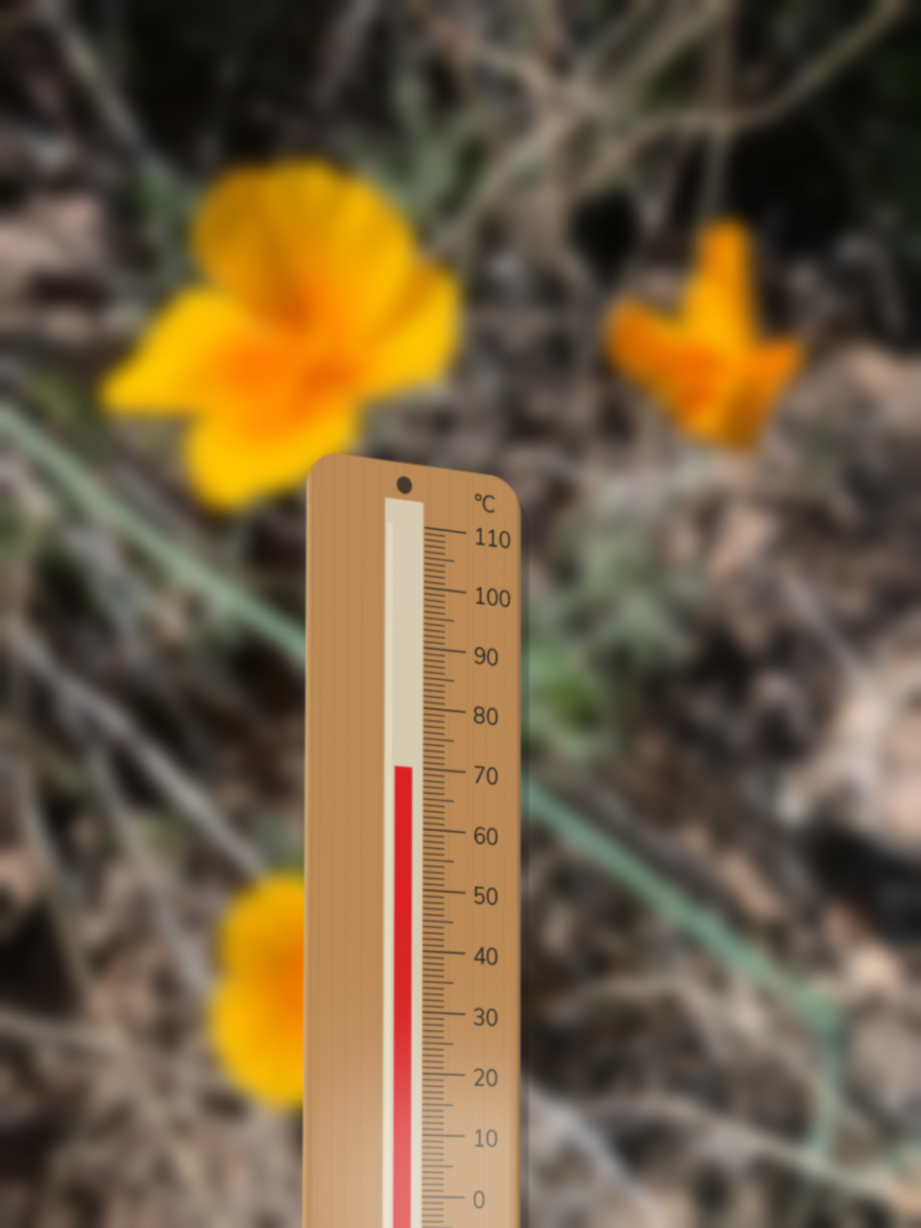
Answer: 70 °C
